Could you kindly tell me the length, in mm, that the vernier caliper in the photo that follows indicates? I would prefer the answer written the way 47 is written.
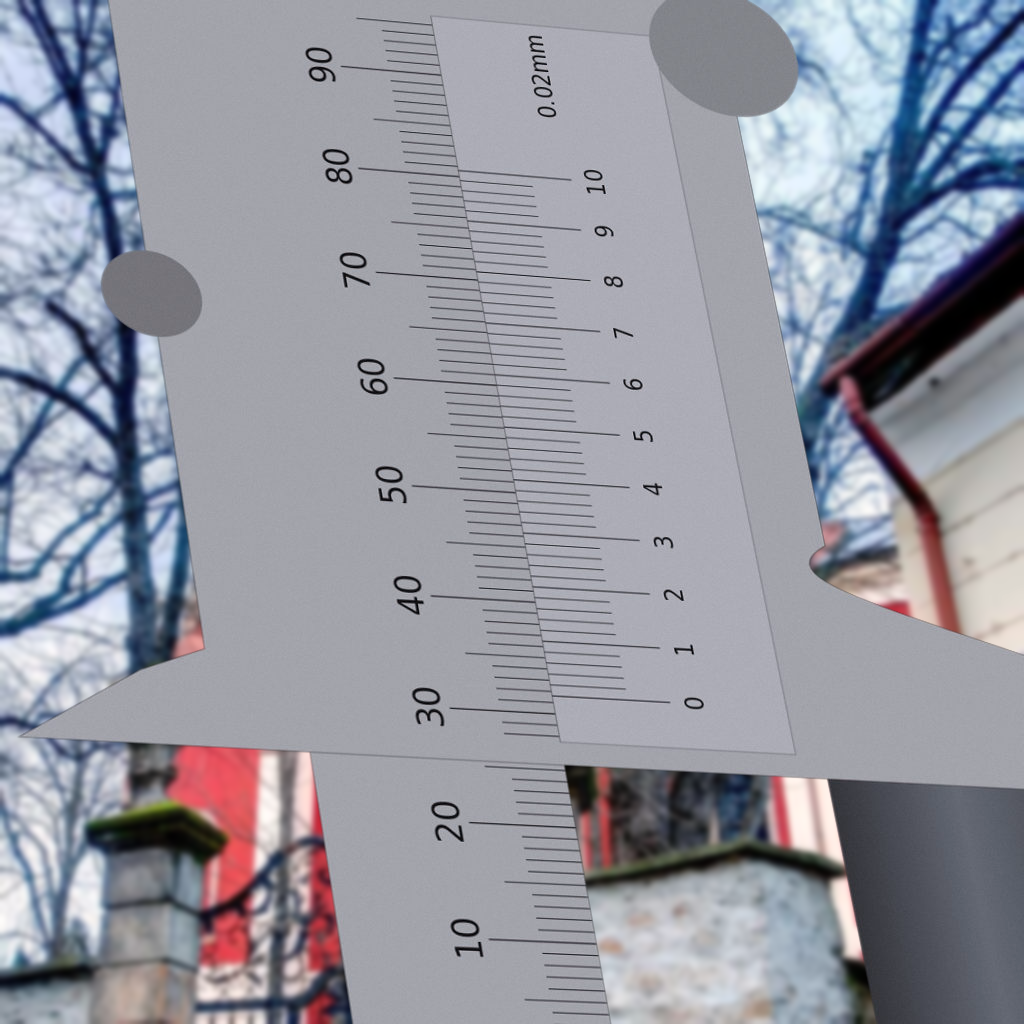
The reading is 31.6
